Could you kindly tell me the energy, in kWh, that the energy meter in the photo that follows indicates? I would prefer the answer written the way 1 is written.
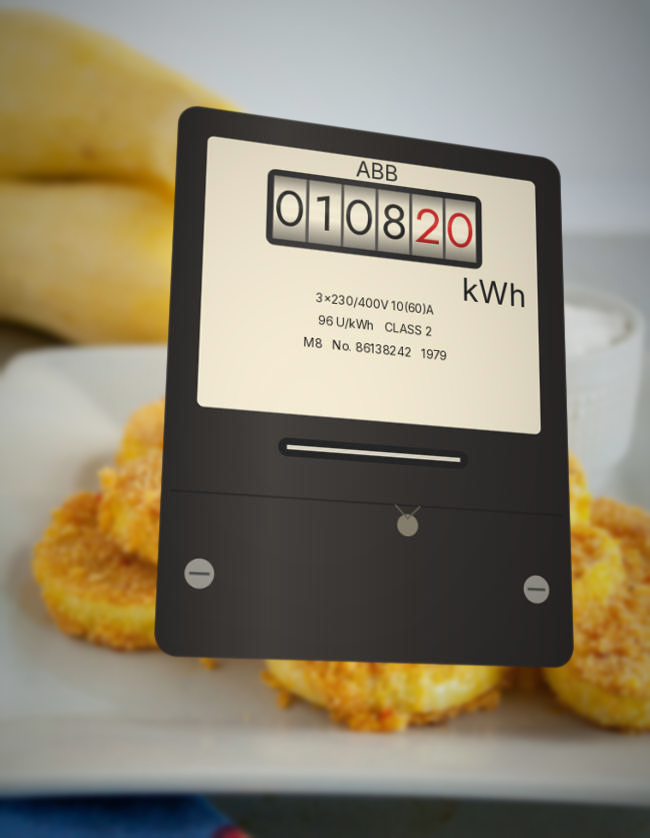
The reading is 108.20
